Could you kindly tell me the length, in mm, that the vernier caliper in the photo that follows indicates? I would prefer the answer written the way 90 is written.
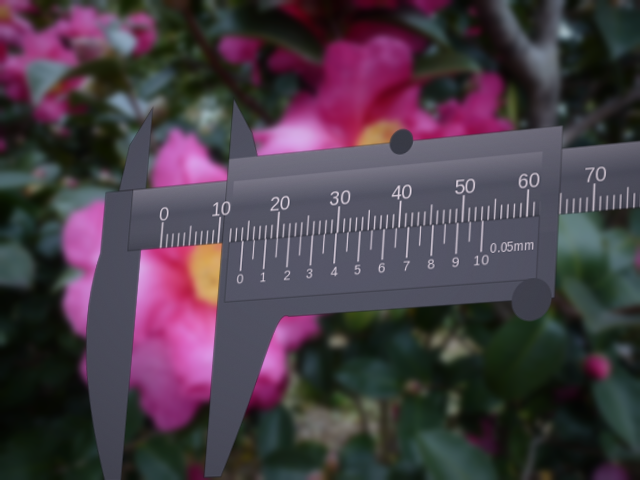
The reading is 14.2
